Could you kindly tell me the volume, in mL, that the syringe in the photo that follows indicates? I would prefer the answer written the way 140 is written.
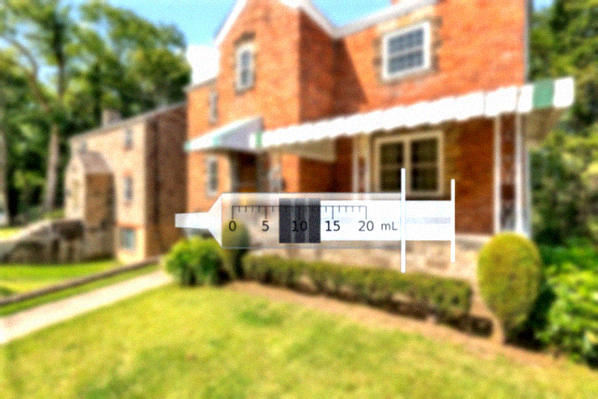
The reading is 7
